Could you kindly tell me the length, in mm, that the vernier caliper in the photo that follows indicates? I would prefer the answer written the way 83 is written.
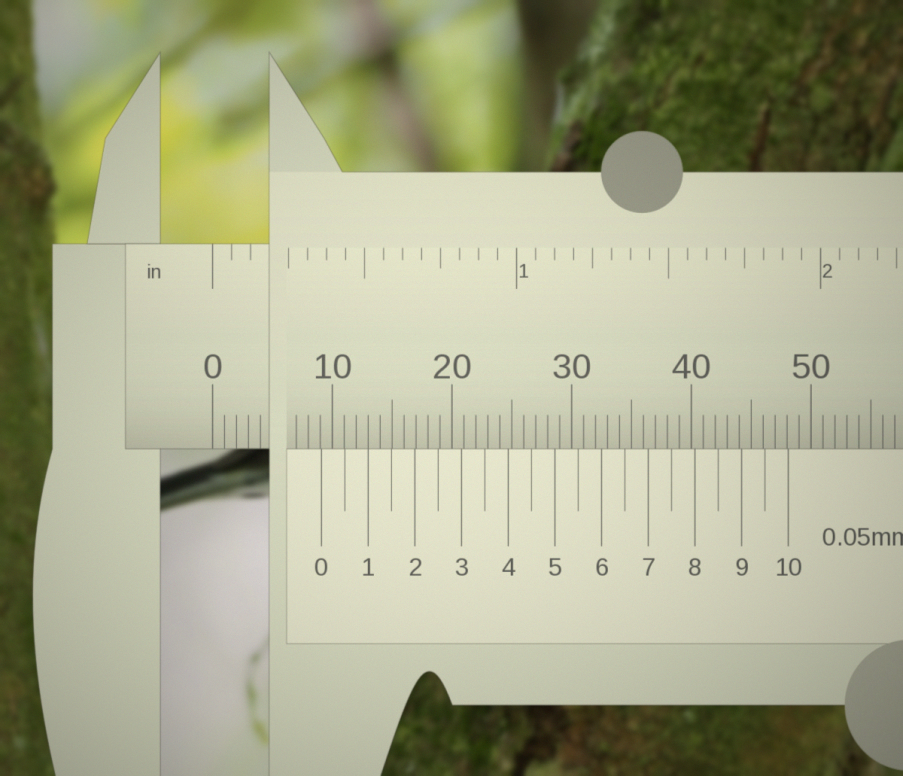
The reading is 9.1
